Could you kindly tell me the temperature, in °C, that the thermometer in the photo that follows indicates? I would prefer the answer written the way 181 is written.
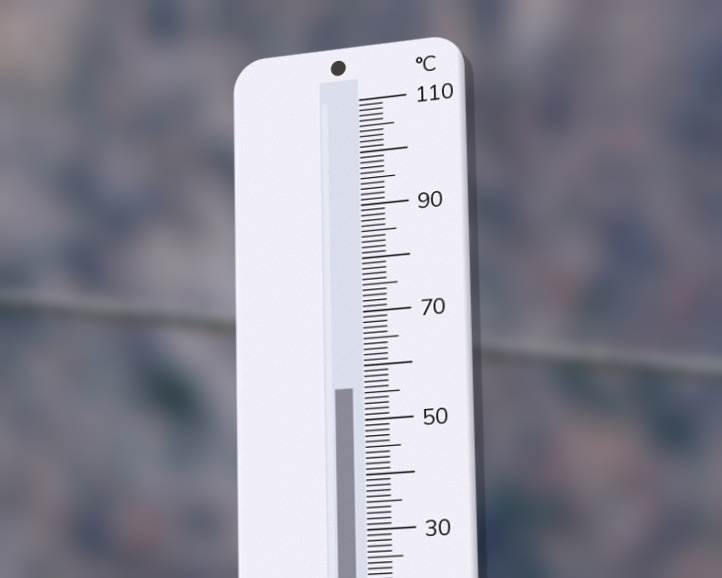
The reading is 56
